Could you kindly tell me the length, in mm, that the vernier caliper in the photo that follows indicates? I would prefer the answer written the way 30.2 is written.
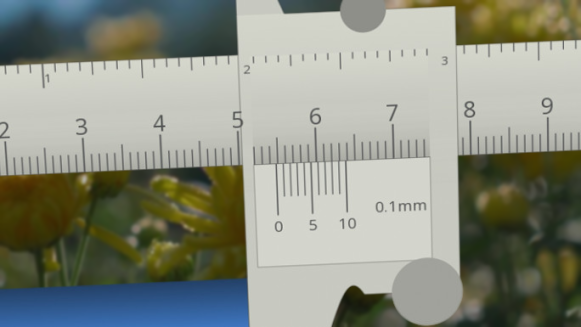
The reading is 54.8
